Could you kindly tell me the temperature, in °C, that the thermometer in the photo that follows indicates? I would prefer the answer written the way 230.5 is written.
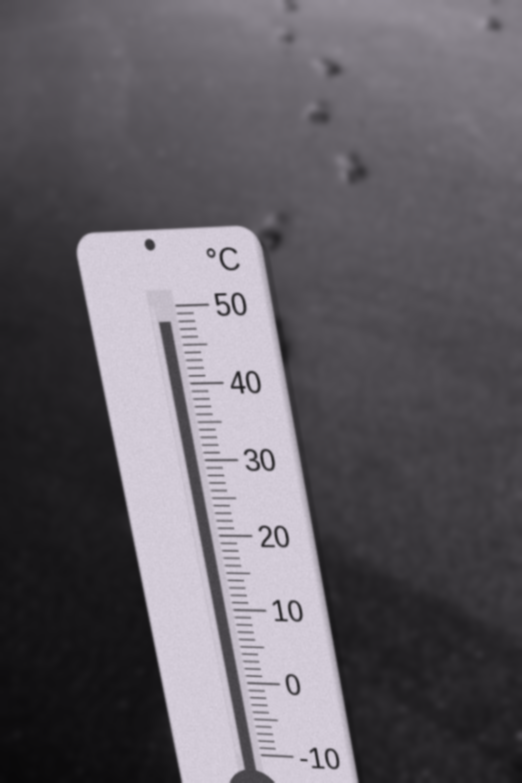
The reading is 48
